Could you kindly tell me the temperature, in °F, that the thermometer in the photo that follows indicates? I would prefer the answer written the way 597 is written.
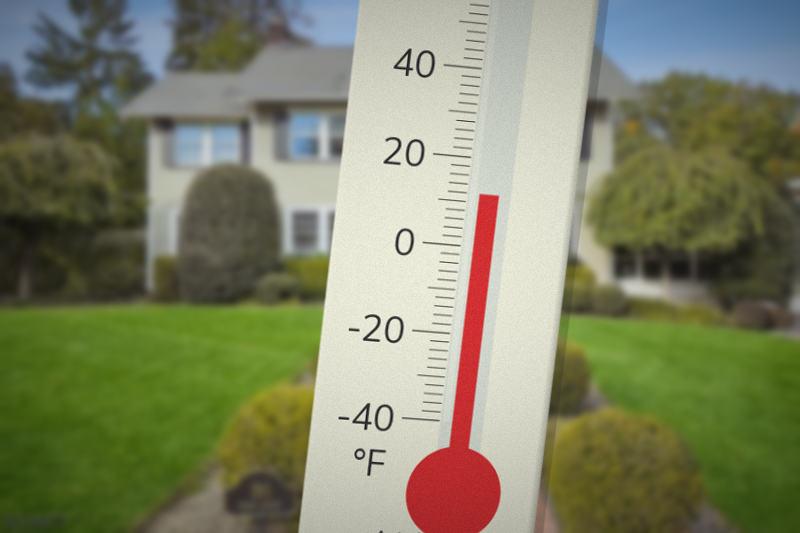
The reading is 12
